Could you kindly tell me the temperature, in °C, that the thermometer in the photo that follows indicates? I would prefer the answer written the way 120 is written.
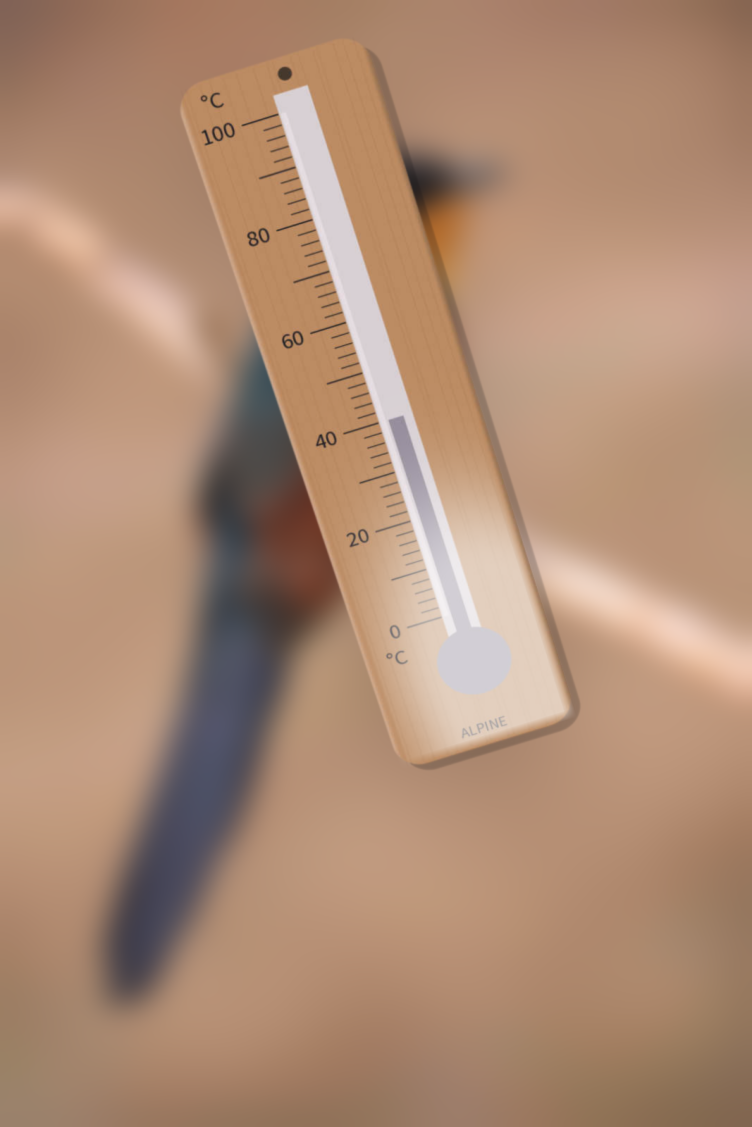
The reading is 40
